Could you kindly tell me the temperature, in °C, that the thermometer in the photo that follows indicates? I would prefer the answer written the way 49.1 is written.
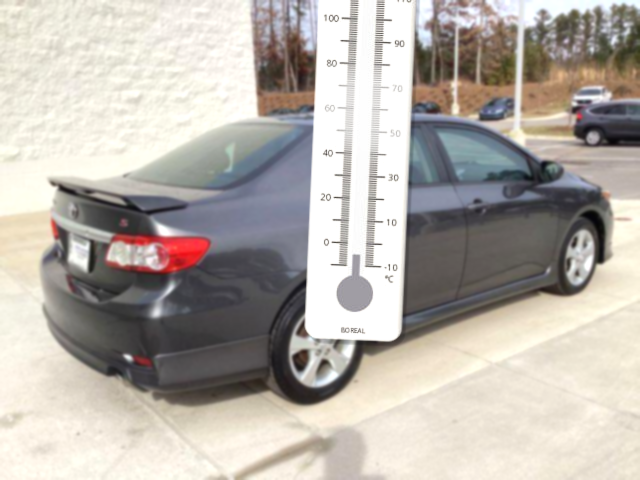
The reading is -5
